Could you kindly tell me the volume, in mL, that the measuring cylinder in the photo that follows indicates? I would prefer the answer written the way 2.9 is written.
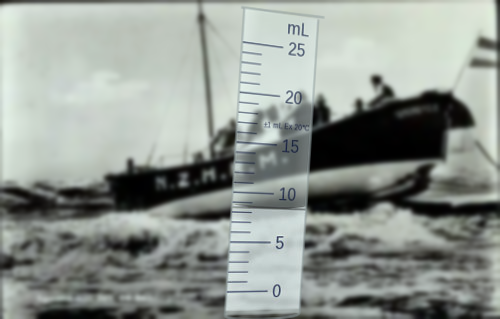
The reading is 8.5
